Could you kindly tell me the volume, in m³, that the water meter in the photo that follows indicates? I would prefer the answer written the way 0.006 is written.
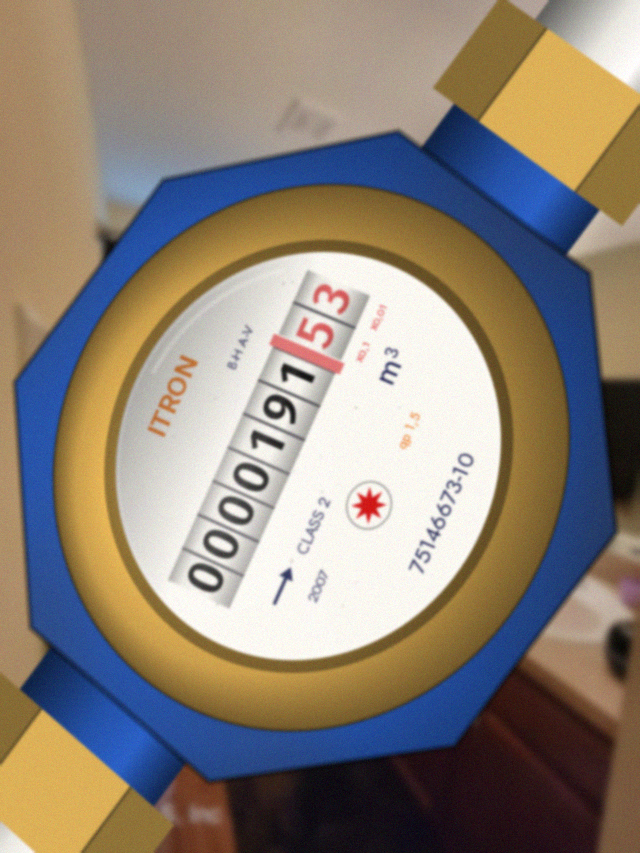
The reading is 191.53
